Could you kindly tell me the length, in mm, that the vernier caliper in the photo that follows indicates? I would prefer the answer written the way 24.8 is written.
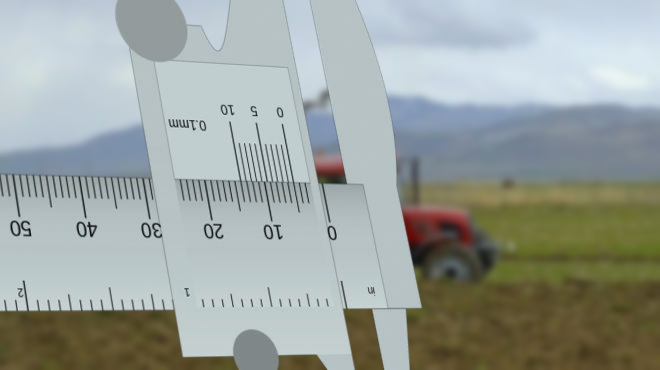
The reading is 5.0
